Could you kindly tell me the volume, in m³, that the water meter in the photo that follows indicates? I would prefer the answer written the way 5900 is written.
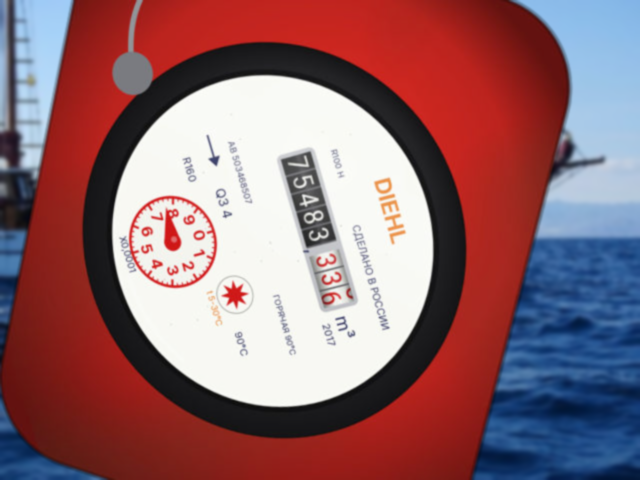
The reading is 75483.3357
